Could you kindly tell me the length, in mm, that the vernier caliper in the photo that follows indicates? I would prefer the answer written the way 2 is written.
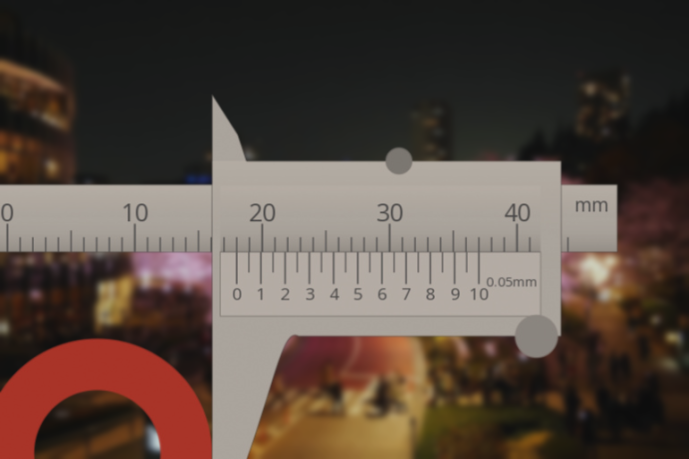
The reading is 18.0
